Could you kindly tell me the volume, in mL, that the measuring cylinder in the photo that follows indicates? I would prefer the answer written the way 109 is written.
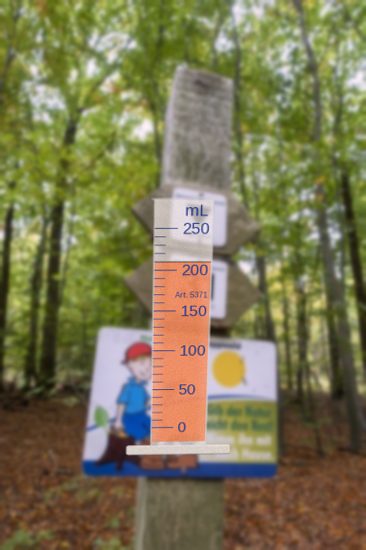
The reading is 210
